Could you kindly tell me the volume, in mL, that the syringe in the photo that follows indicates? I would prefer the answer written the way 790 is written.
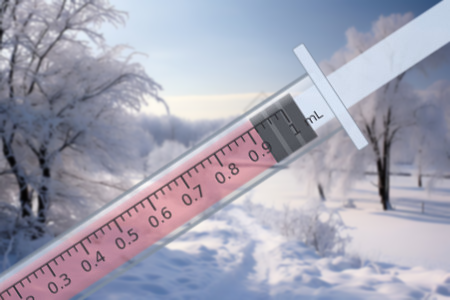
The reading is 0.92
